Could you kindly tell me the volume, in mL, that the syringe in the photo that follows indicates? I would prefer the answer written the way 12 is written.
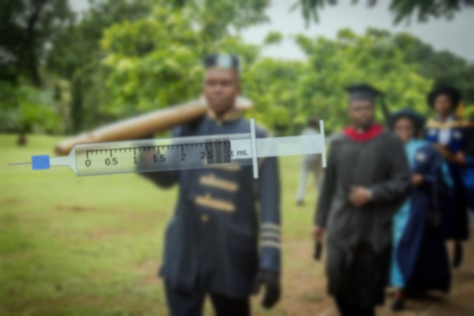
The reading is 2.5
